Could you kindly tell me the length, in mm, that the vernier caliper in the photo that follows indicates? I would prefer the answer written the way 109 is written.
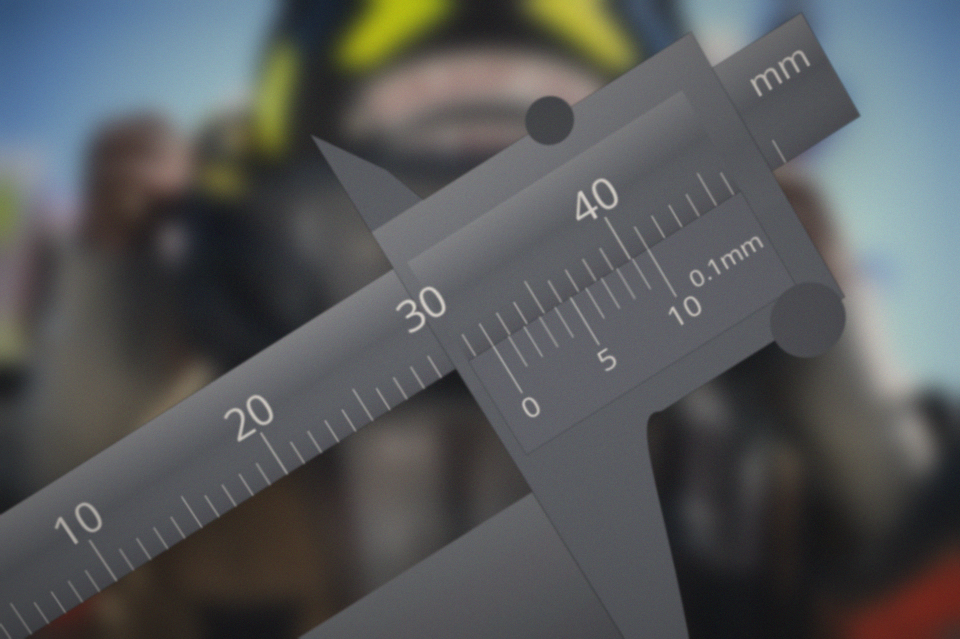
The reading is 32.0
